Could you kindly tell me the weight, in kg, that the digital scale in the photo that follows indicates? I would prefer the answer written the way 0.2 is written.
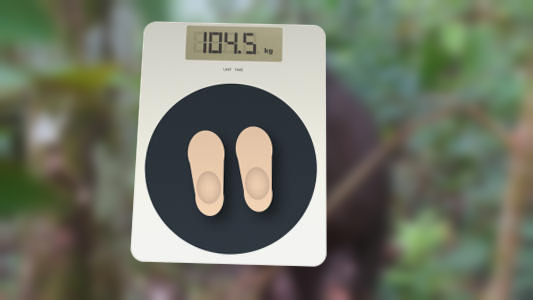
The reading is 104.5
